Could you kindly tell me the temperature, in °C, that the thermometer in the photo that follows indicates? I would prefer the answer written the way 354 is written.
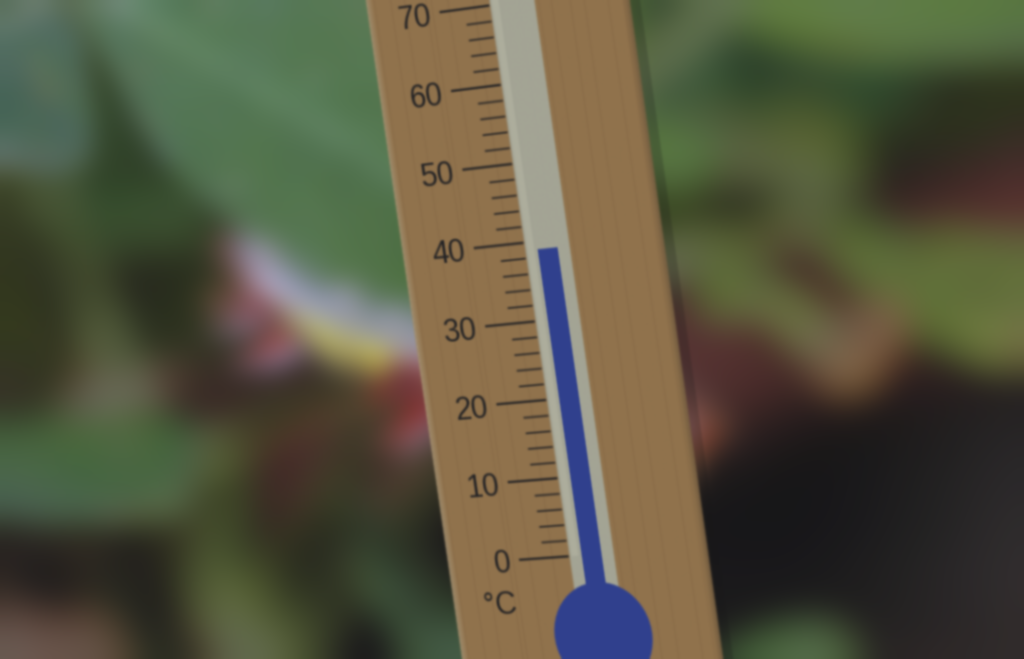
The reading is 39
